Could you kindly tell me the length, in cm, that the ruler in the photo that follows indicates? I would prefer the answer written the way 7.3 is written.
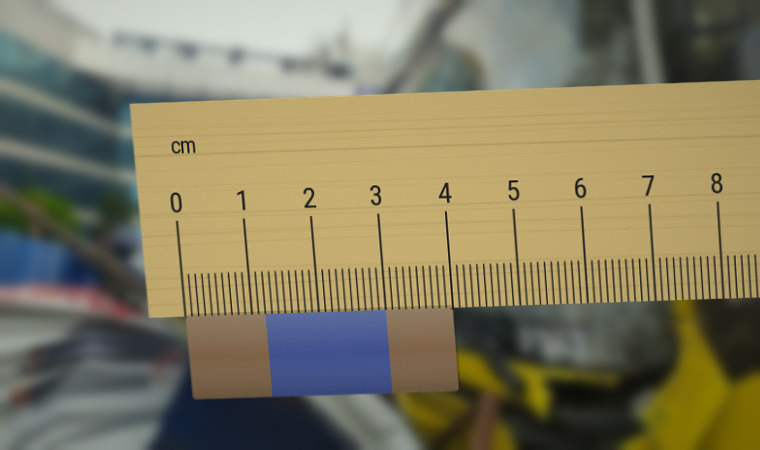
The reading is 4
